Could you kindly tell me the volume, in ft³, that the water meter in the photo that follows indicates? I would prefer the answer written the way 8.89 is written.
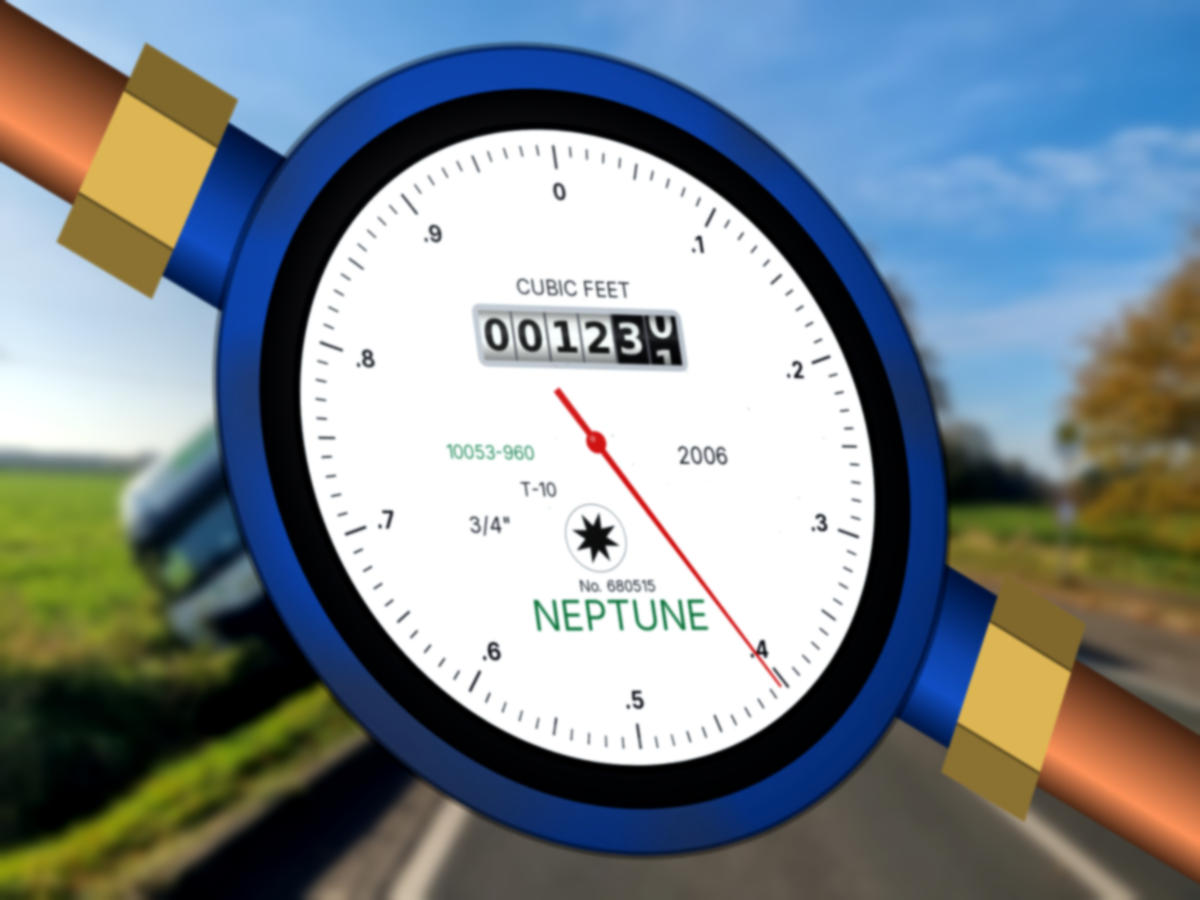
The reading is 1230.40
